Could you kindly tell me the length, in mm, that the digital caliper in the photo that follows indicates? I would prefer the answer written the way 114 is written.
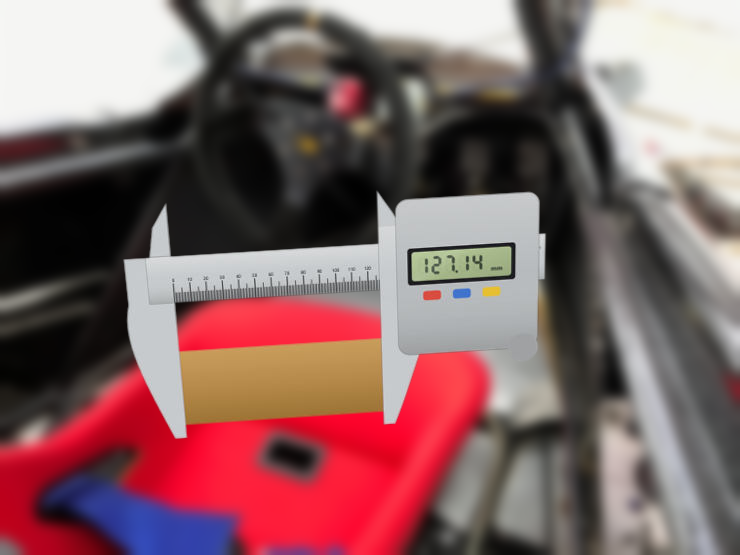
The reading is 127.14
